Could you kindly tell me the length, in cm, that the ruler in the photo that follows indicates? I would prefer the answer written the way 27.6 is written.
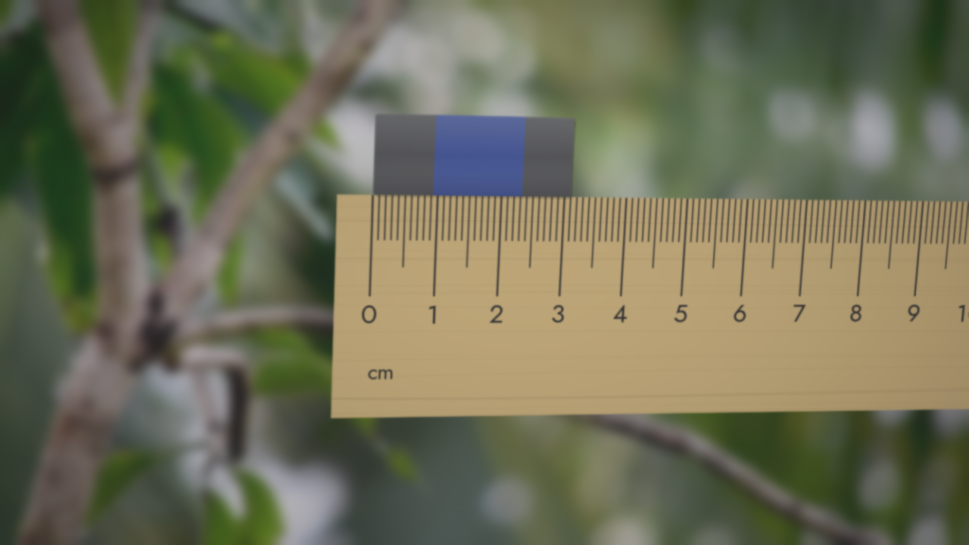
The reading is 3.1
